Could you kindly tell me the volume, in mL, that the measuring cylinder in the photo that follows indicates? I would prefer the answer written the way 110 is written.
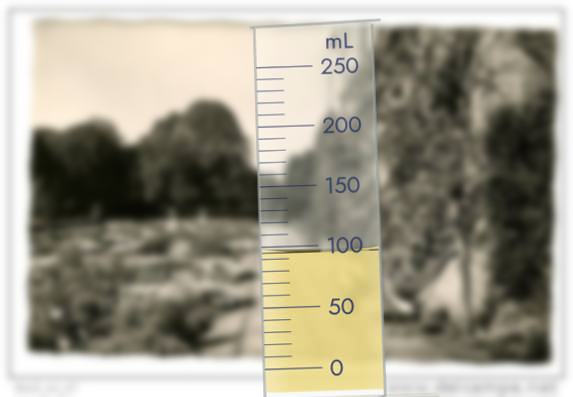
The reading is 95
